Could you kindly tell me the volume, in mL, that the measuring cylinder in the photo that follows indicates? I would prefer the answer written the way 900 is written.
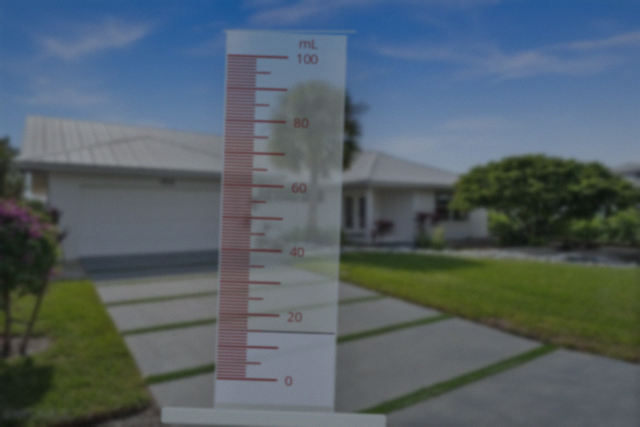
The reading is 15
